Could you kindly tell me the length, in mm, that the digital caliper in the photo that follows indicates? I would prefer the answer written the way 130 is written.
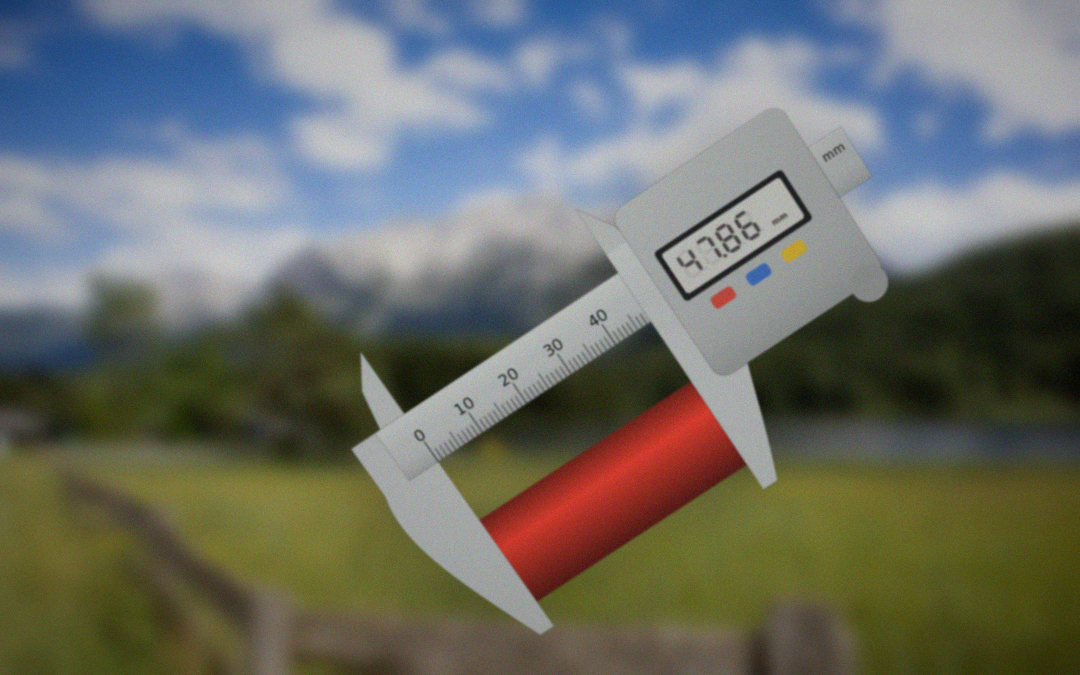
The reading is 47.86
